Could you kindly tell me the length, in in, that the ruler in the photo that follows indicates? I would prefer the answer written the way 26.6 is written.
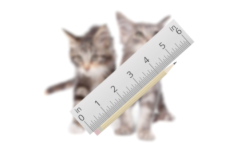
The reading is 5
